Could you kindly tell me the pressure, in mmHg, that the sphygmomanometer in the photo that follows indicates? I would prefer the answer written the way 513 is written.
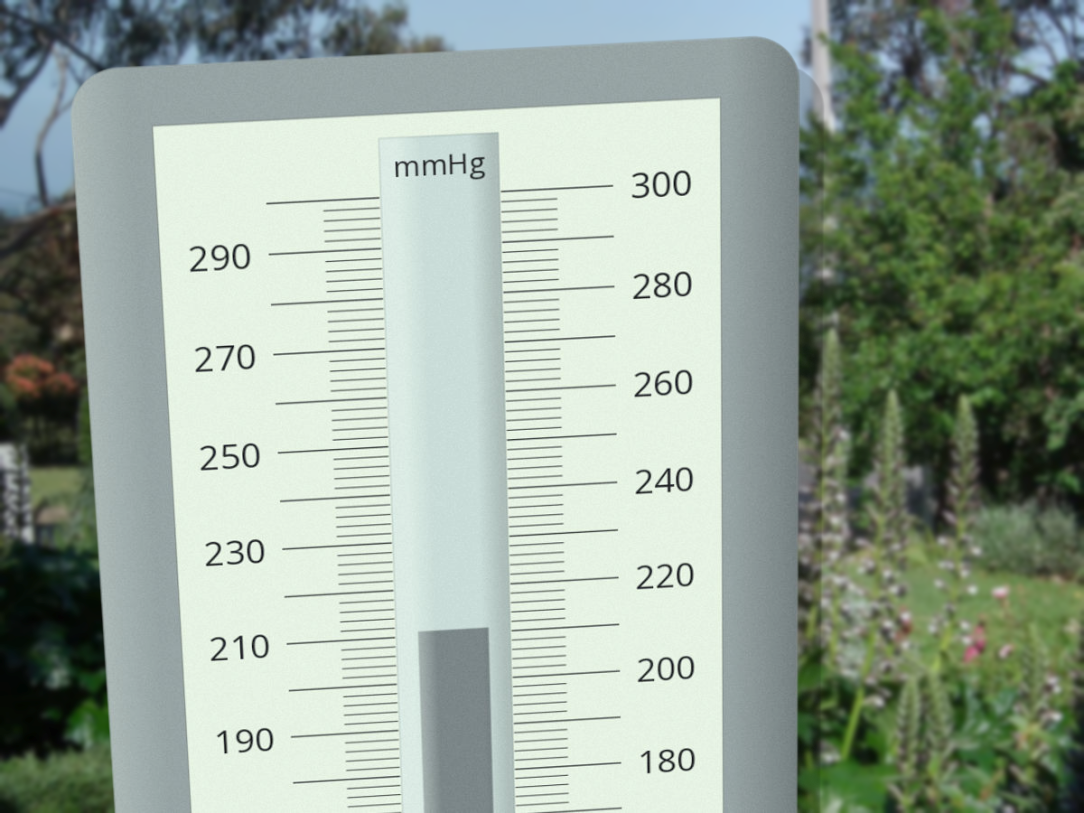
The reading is 211
